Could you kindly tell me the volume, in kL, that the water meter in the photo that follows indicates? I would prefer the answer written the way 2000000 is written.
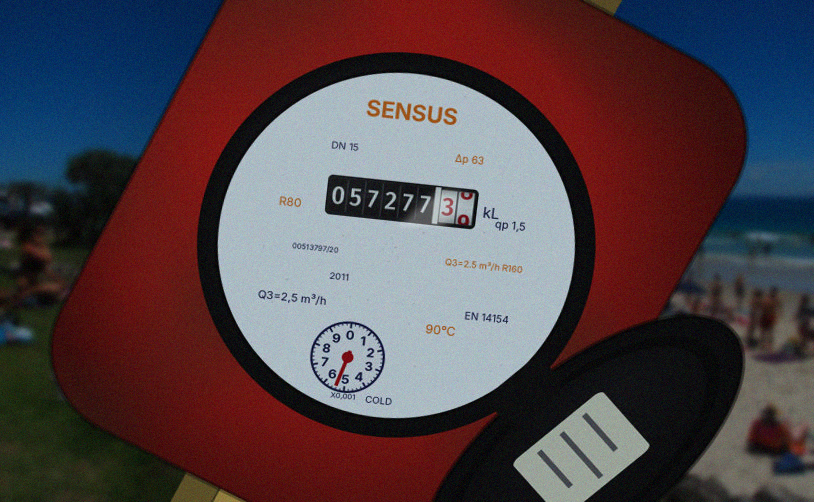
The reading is 57277.385
